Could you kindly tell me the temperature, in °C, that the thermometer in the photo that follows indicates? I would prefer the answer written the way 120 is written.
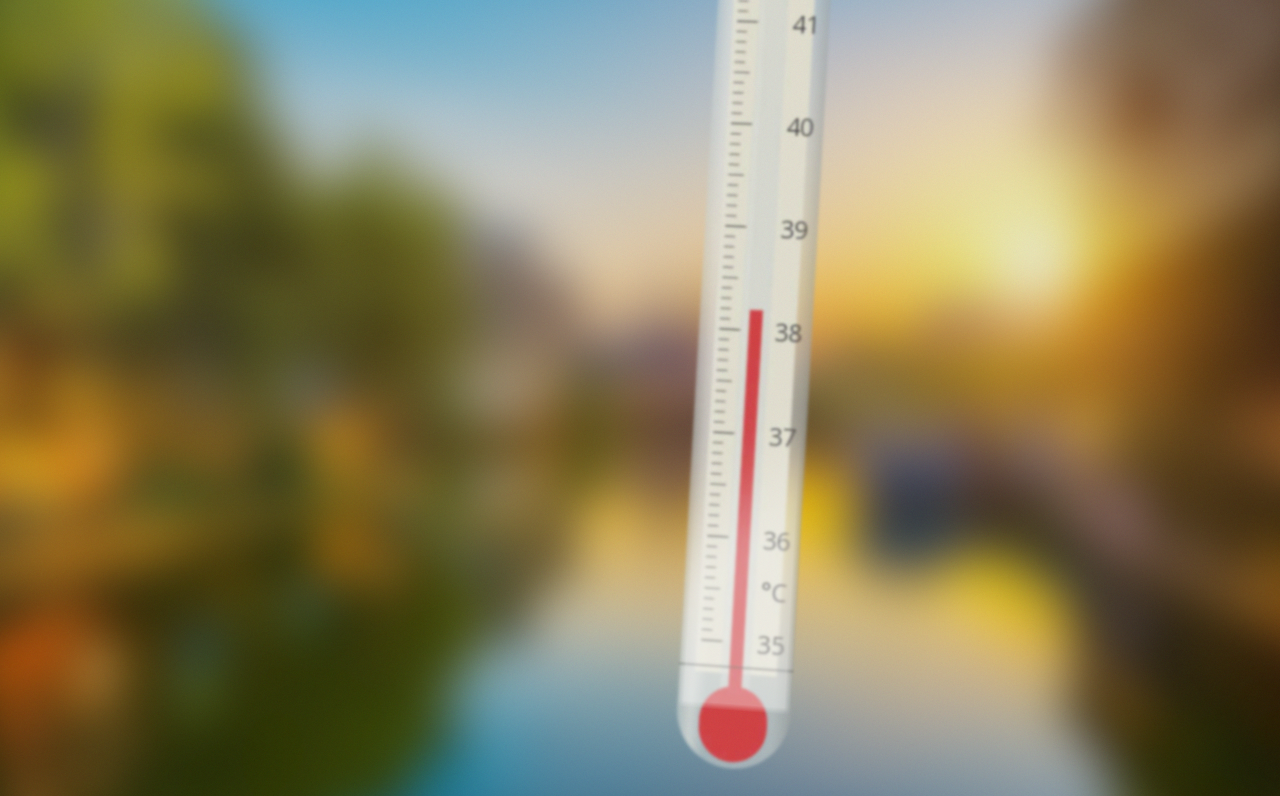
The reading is 38.2
